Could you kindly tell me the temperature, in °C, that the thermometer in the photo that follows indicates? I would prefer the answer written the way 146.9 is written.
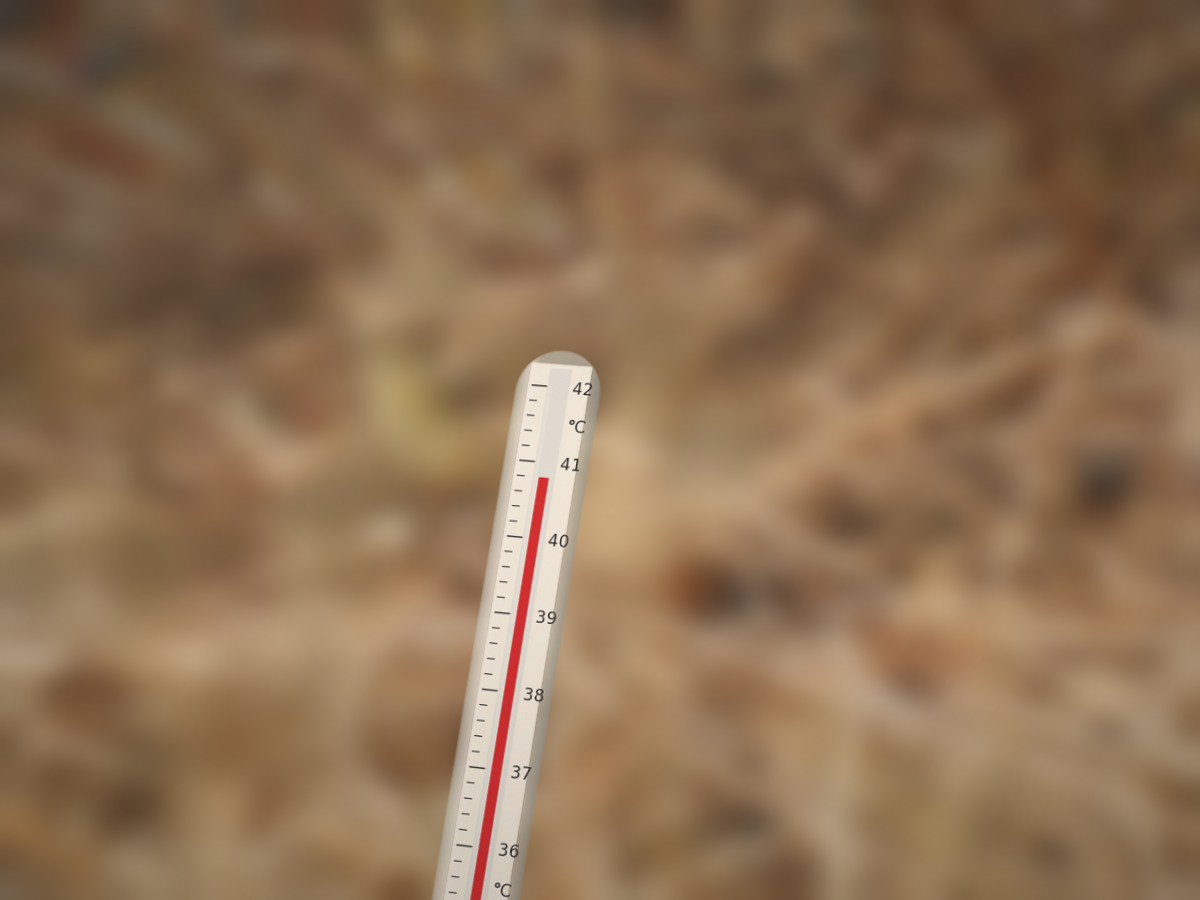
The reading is 40.8
